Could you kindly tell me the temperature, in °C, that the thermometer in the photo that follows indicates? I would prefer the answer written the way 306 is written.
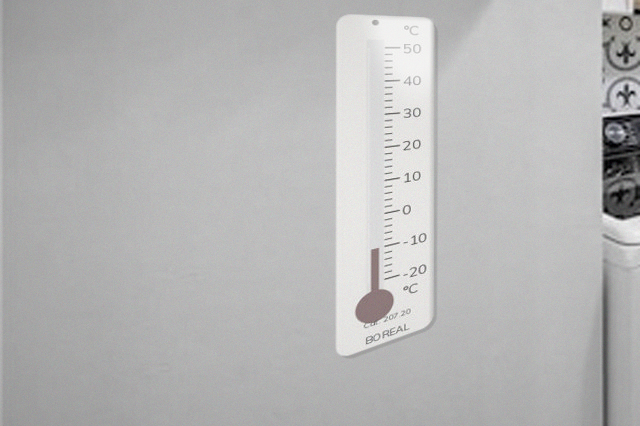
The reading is -10
